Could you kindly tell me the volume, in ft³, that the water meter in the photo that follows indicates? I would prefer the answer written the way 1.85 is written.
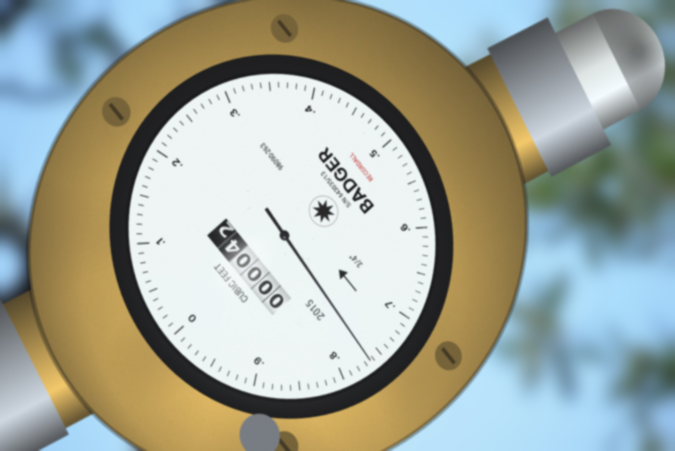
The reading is 41.76
